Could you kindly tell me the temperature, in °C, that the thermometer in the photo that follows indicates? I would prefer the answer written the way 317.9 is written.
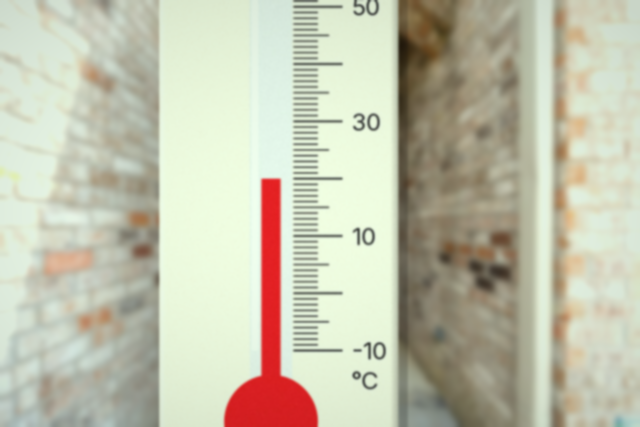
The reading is 20
